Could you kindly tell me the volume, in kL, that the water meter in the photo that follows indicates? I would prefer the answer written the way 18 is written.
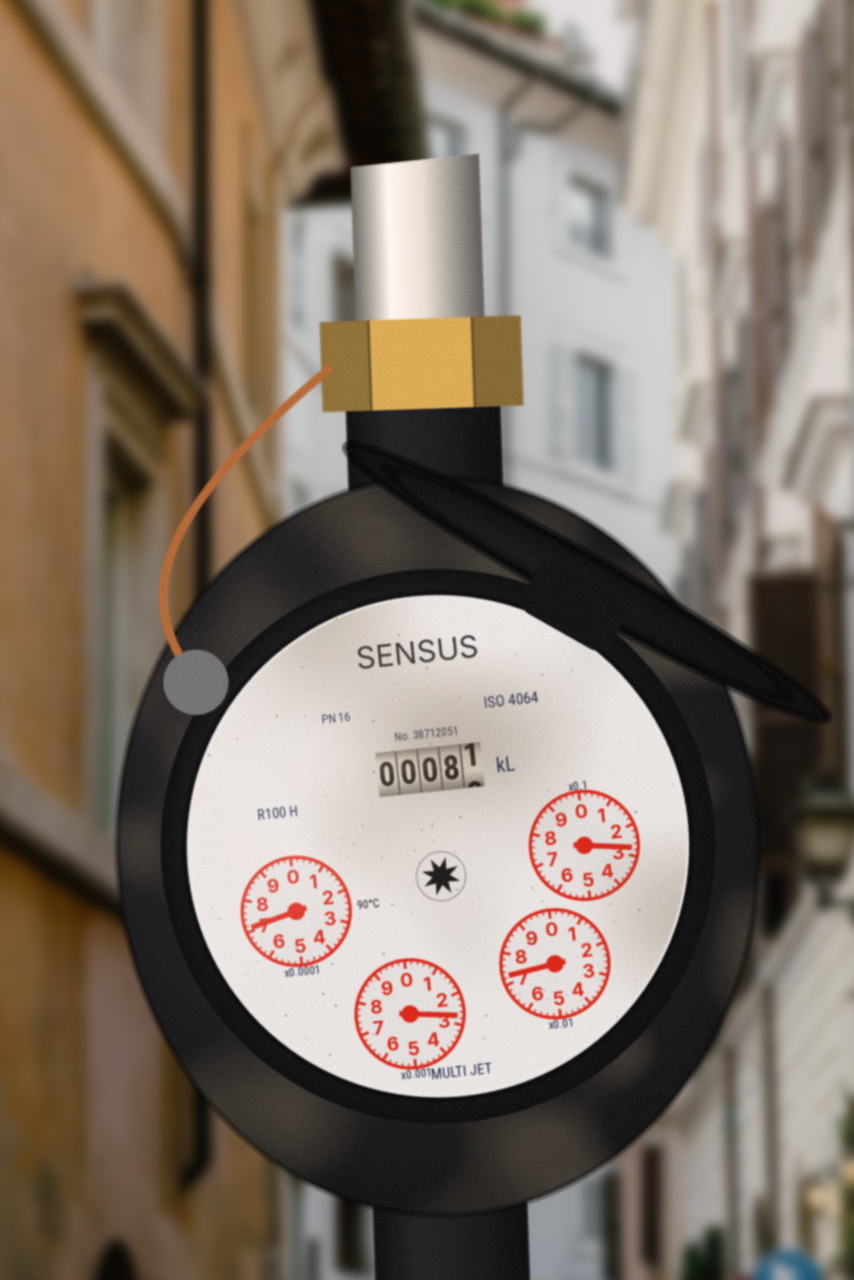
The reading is 81.2727
